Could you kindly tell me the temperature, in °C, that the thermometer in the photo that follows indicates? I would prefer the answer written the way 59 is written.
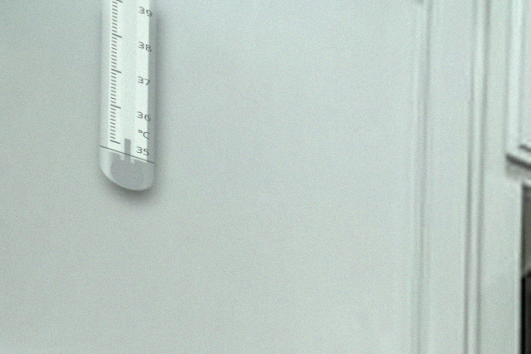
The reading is 35.2
